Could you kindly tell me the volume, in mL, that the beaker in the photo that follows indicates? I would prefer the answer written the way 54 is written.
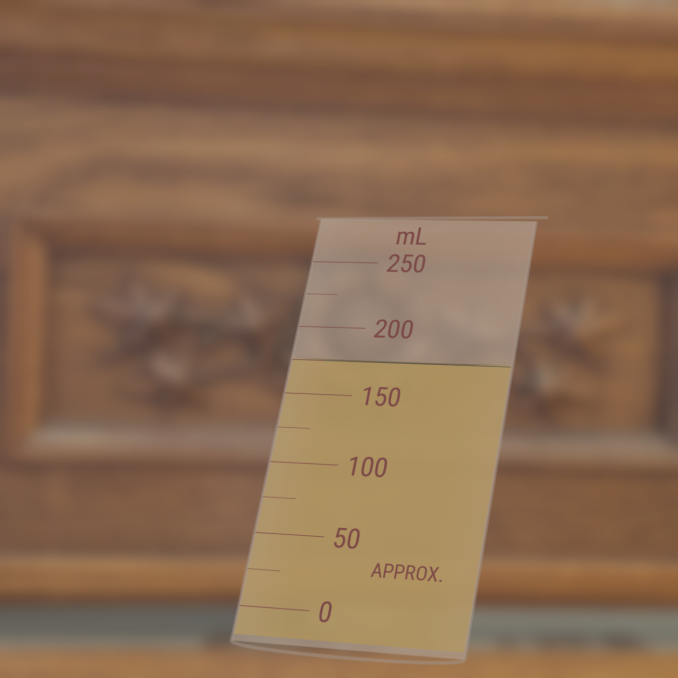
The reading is 175
